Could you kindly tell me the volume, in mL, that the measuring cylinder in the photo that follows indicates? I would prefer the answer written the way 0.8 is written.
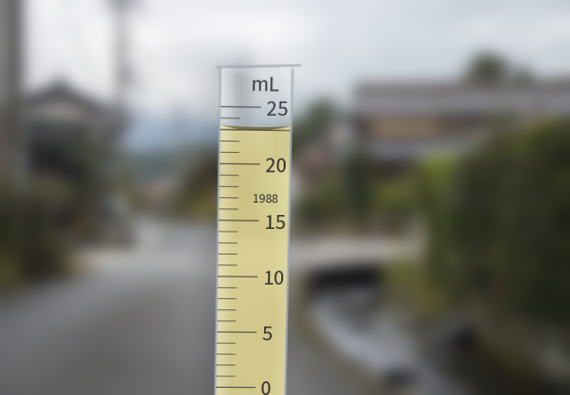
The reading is 23
